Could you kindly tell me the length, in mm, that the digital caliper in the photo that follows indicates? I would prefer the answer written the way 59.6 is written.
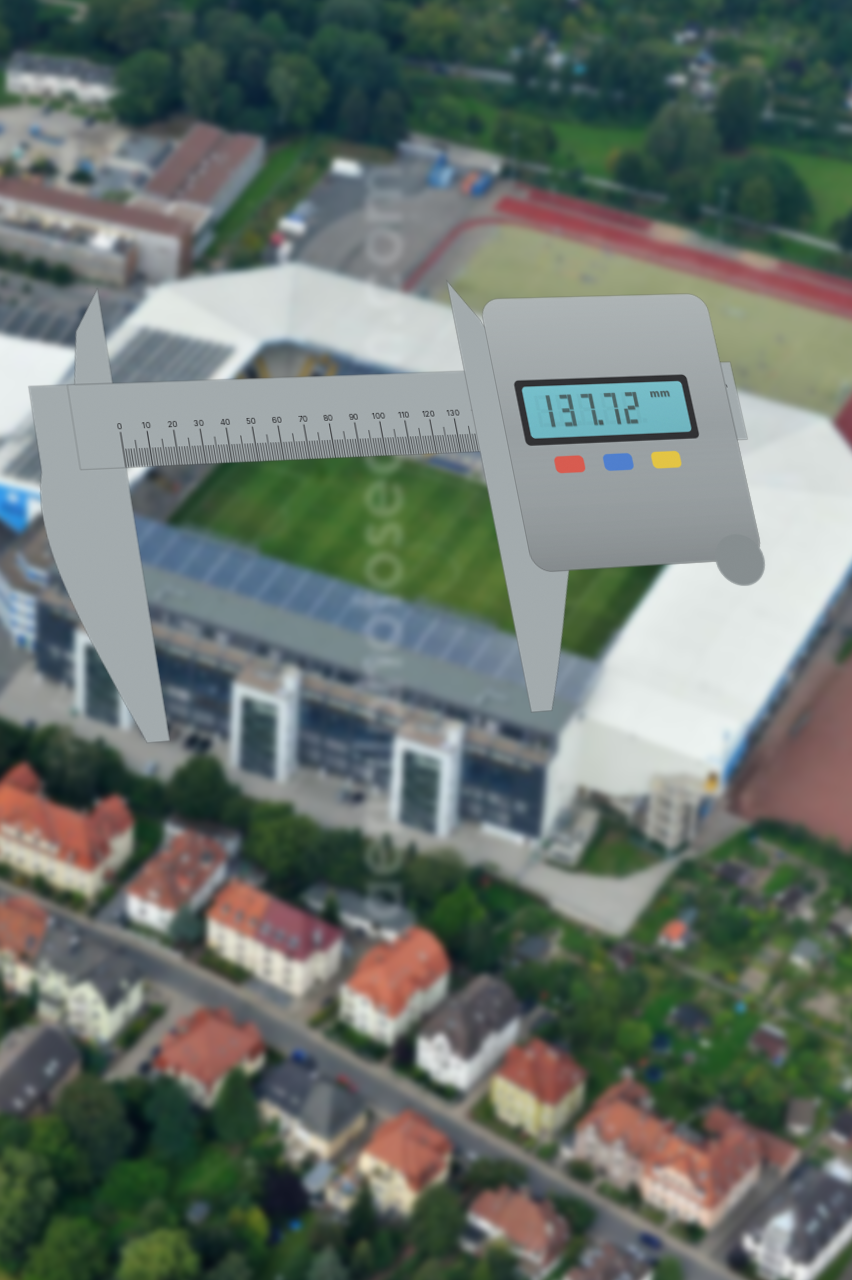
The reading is 137.72
